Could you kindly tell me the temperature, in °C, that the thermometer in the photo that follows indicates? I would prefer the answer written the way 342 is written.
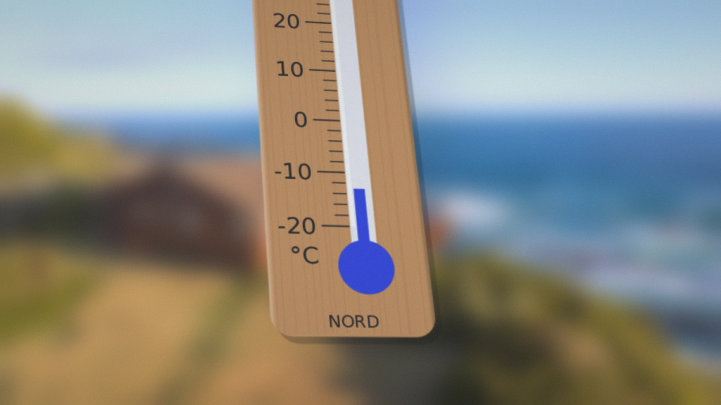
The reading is -13
